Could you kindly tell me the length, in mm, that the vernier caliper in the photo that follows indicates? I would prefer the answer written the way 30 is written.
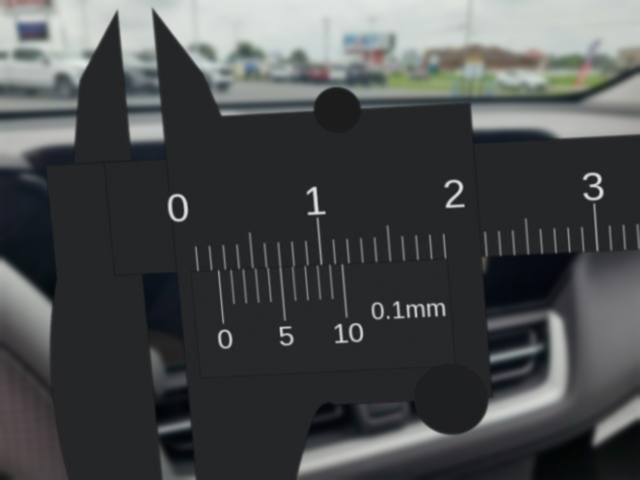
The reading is 2.5
